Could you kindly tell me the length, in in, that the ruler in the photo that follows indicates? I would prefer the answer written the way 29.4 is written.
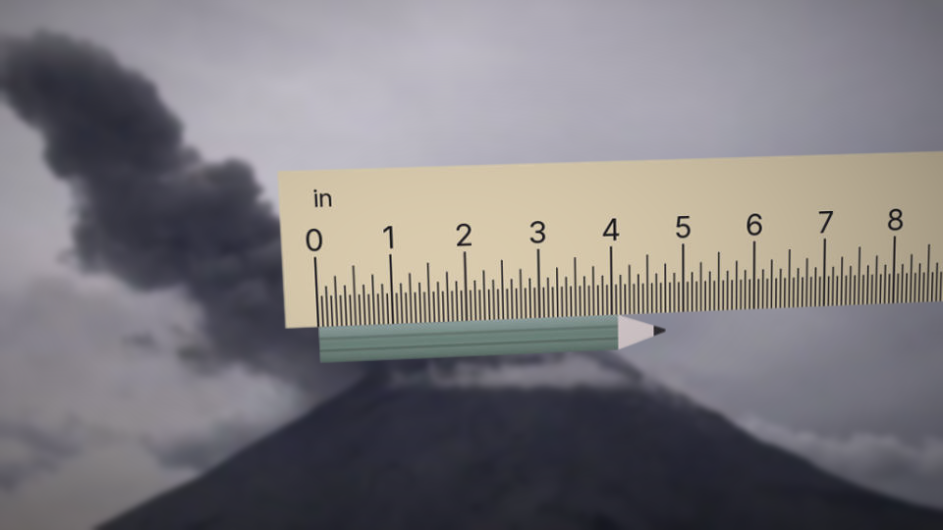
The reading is 4.75
